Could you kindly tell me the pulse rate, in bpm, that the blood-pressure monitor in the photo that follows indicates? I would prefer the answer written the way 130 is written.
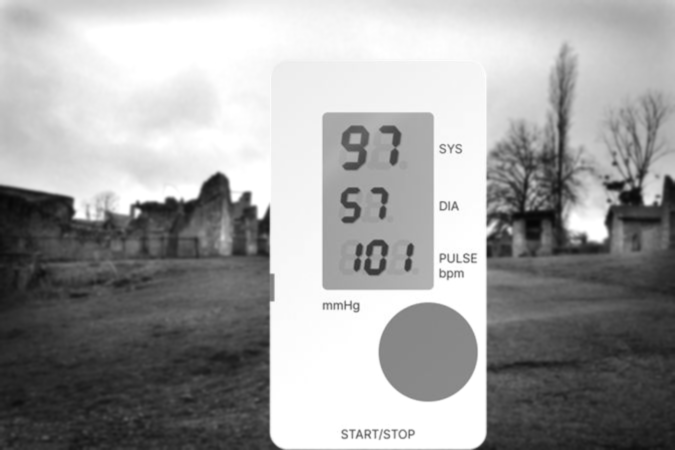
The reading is 101
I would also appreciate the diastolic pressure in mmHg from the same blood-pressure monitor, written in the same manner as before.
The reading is 57
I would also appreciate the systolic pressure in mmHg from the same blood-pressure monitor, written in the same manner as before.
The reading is 97
